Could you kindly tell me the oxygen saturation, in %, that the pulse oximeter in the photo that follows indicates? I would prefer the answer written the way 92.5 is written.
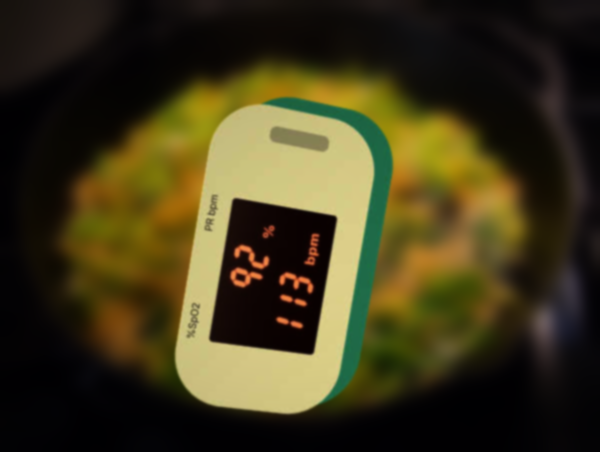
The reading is 92
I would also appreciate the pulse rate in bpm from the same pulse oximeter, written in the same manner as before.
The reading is 113
